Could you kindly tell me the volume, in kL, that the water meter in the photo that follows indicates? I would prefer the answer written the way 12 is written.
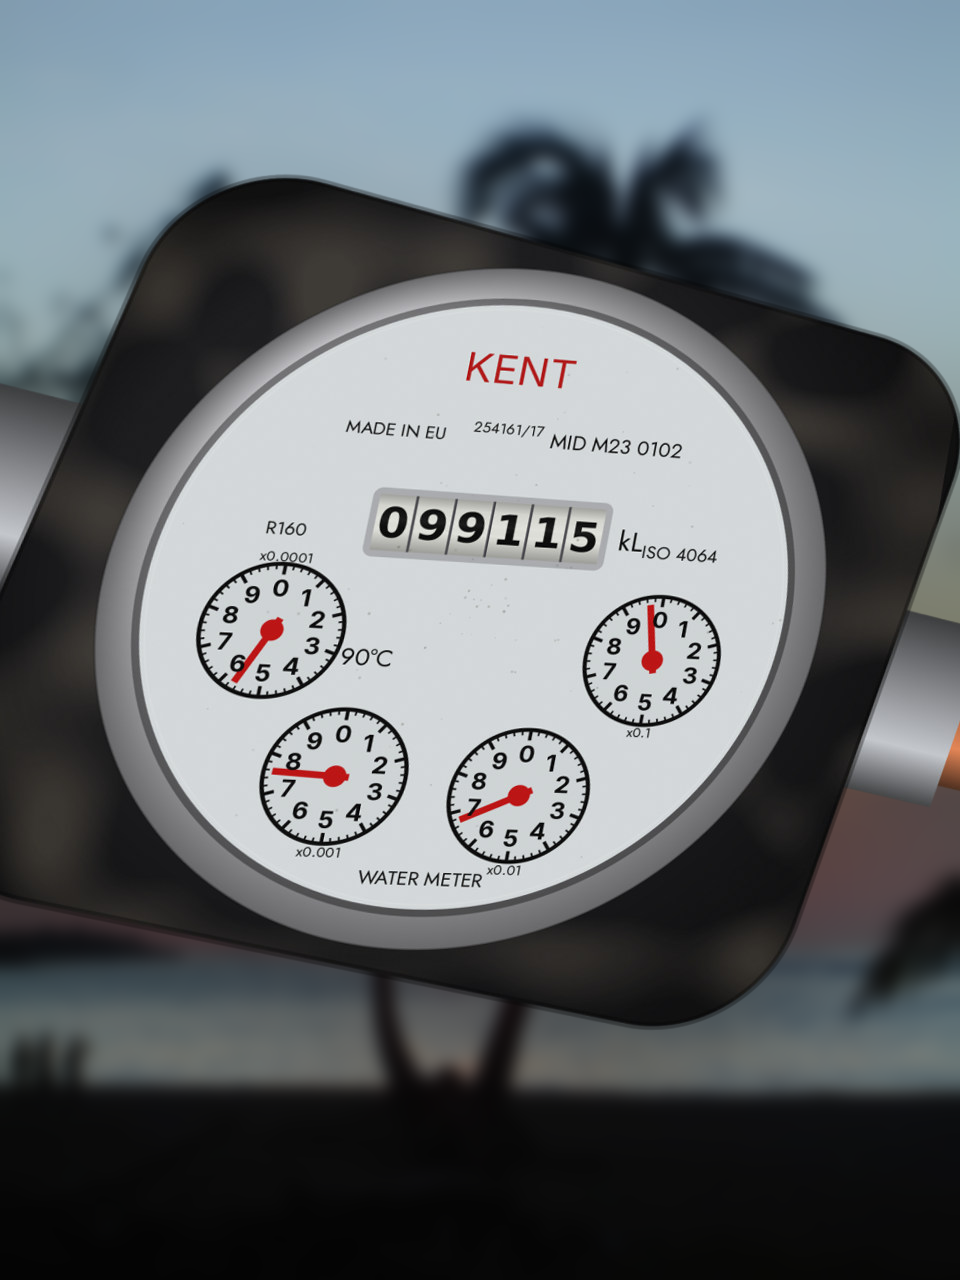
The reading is 99114.9675
